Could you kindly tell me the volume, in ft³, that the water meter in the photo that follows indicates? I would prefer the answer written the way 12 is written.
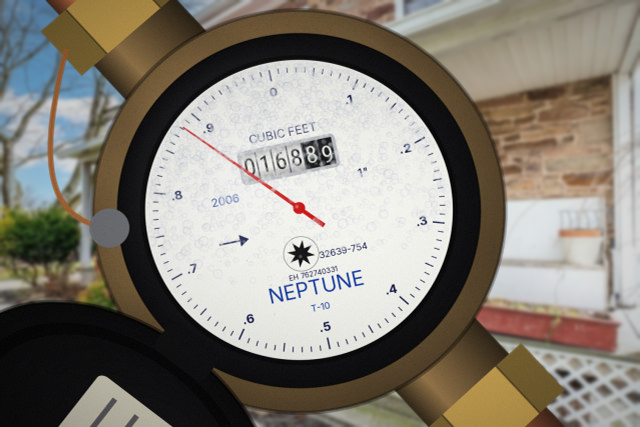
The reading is 16888.88
